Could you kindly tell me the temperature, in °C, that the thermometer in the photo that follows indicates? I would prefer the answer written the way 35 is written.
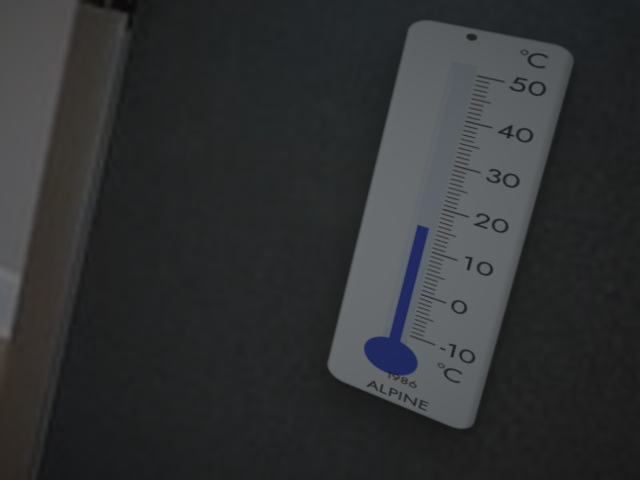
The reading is 15
